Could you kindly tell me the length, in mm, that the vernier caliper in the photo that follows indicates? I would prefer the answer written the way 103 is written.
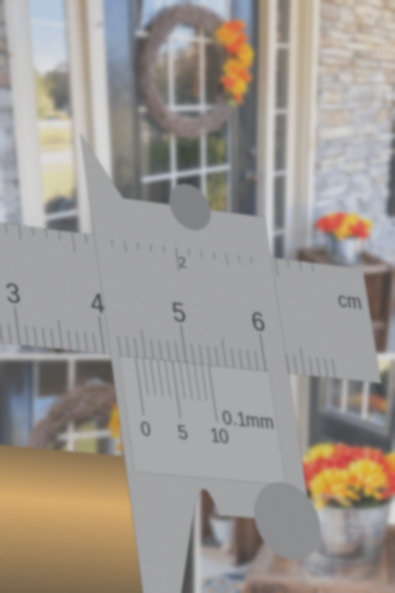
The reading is 43.8
